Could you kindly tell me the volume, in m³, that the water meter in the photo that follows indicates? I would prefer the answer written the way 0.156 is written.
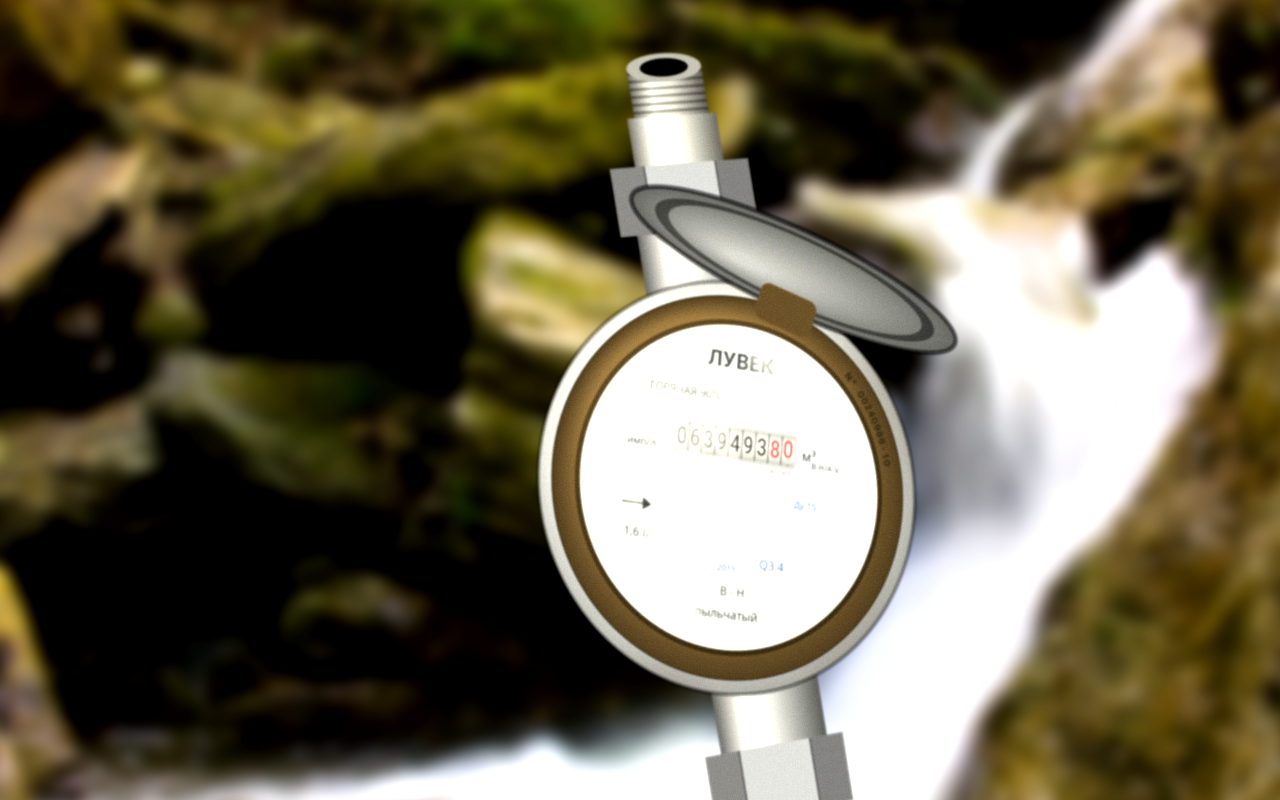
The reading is 639493.80
